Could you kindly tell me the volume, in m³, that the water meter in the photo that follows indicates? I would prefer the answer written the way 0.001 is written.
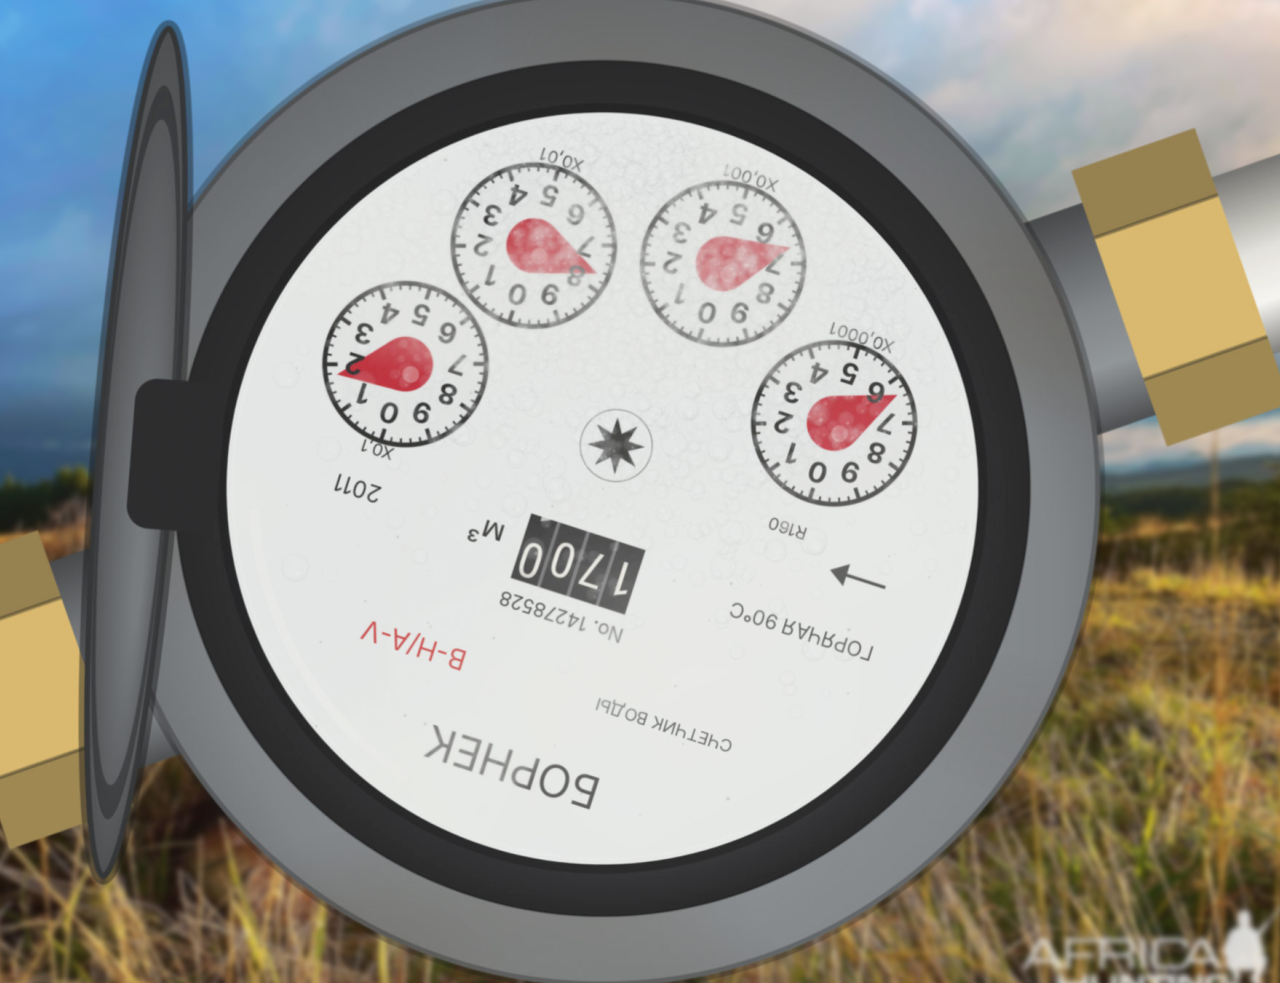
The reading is 1700.1766
